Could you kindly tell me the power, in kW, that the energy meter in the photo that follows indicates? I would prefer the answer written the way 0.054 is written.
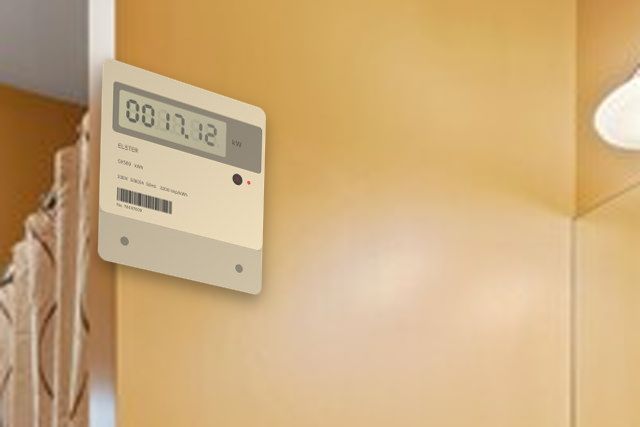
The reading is 17.12
